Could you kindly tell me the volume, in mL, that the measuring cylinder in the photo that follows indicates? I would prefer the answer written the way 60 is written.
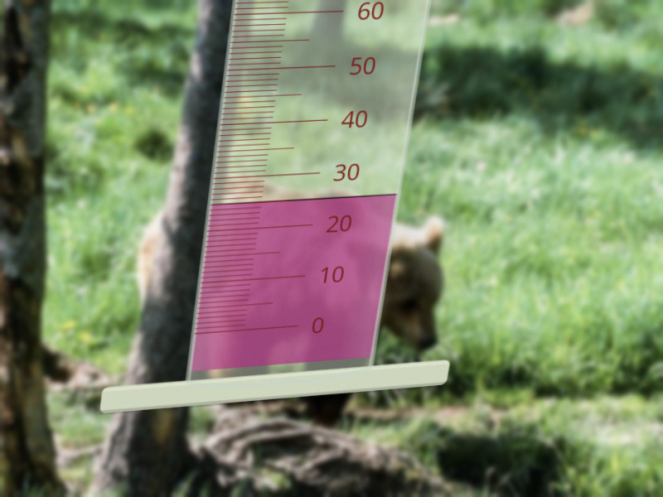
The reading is 25
